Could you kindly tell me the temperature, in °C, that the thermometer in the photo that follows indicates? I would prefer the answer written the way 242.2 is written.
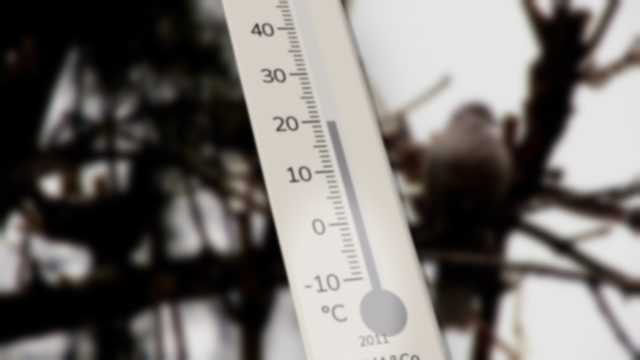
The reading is 20
